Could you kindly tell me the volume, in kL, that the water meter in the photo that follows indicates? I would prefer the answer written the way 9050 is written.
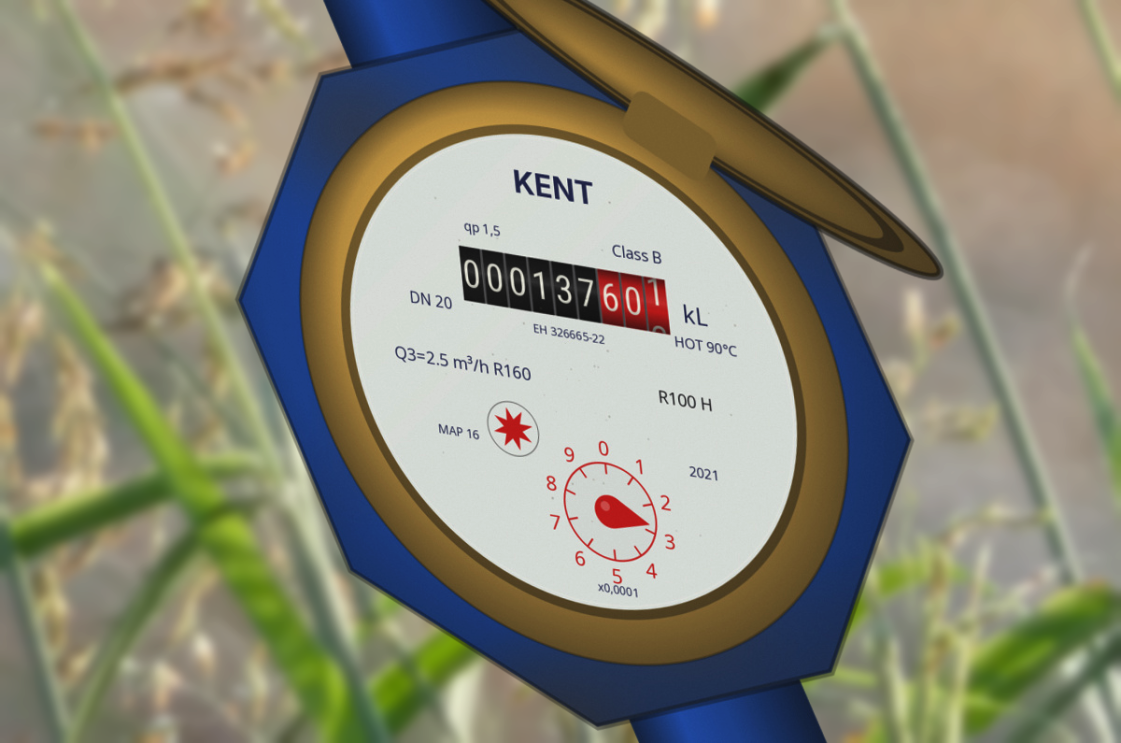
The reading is 137.6012
